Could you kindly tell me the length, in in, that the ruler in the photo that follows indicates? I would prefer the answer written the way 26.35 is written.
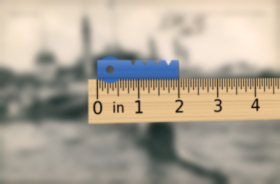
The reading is 2
